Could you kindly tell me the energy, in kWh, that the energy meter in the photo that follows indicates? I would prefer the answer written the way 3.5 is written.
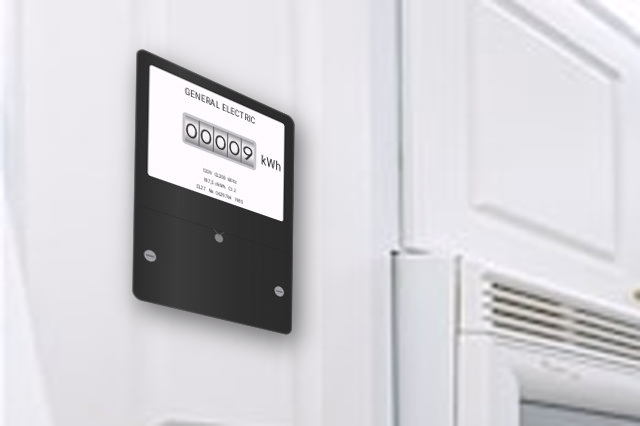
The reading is 9
